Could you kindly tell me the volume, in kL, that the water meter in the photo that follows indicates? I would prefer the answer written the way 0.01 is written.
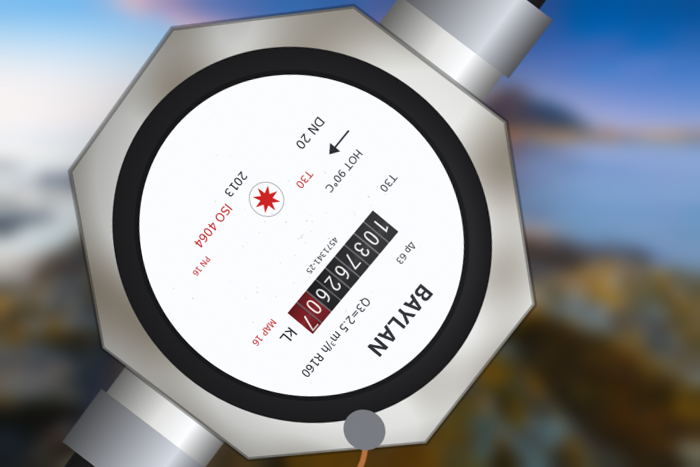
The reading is 1037626.07
